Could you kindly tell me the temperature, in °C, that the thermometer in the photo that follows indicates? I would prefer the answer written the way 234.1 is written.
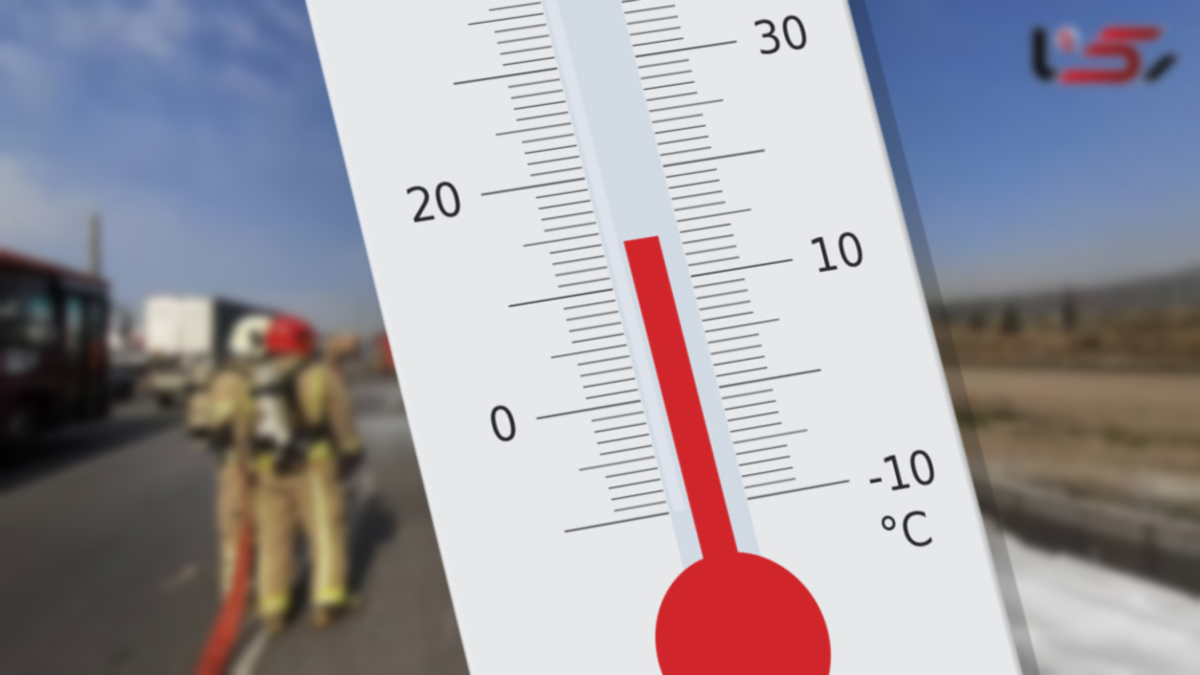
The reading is 14
